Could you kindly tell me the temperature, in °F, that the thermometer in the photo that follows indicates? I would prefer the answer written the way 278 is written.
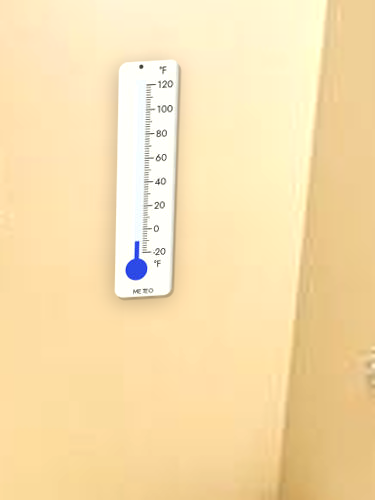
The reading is -10
